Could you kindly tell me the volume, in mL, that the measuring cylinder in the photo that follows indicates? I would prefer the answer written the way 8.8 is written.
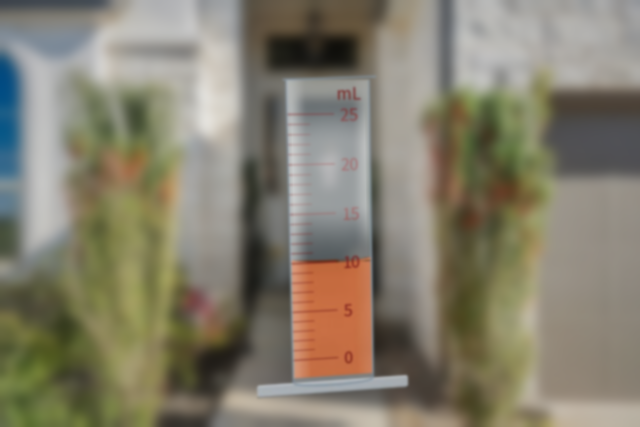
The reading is 10
